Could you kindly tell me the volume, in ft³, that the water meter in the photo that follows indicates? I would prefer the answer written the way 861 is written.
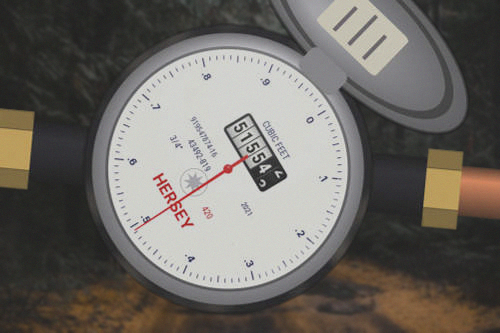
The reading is 515542.49
